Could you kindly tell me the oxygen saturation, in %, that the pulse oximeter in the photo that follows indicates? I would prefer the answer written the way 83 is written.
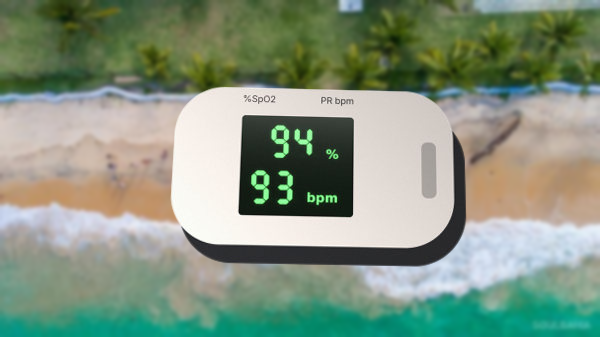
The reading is 94
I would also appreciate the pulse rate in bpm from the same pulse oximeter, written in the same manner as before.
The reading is 93
